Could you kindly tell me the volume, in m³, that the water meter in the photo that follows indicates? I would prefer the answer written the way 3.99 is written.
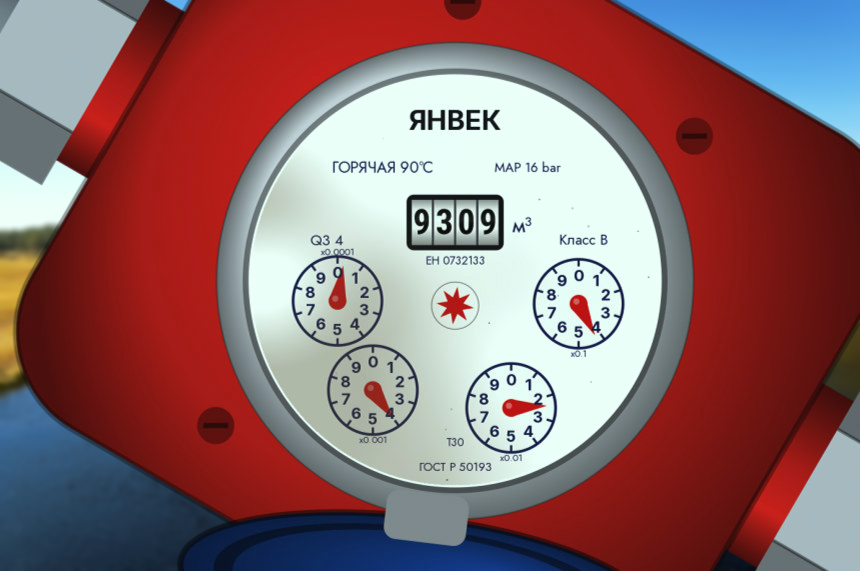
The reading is 9309.4240
